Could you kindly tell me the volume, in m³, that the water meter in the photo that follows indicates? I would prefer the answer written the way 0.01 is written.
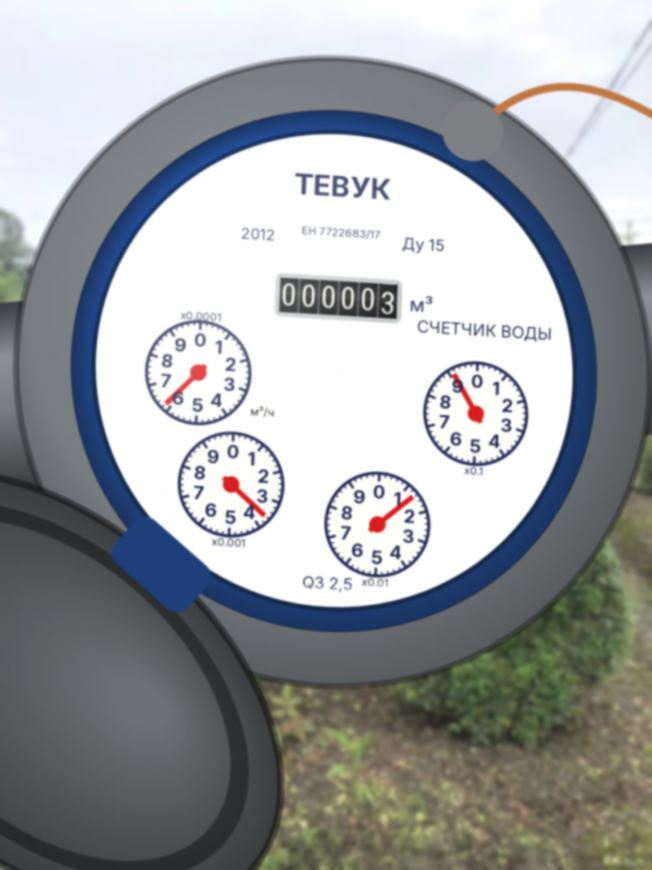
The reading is 2.9136
